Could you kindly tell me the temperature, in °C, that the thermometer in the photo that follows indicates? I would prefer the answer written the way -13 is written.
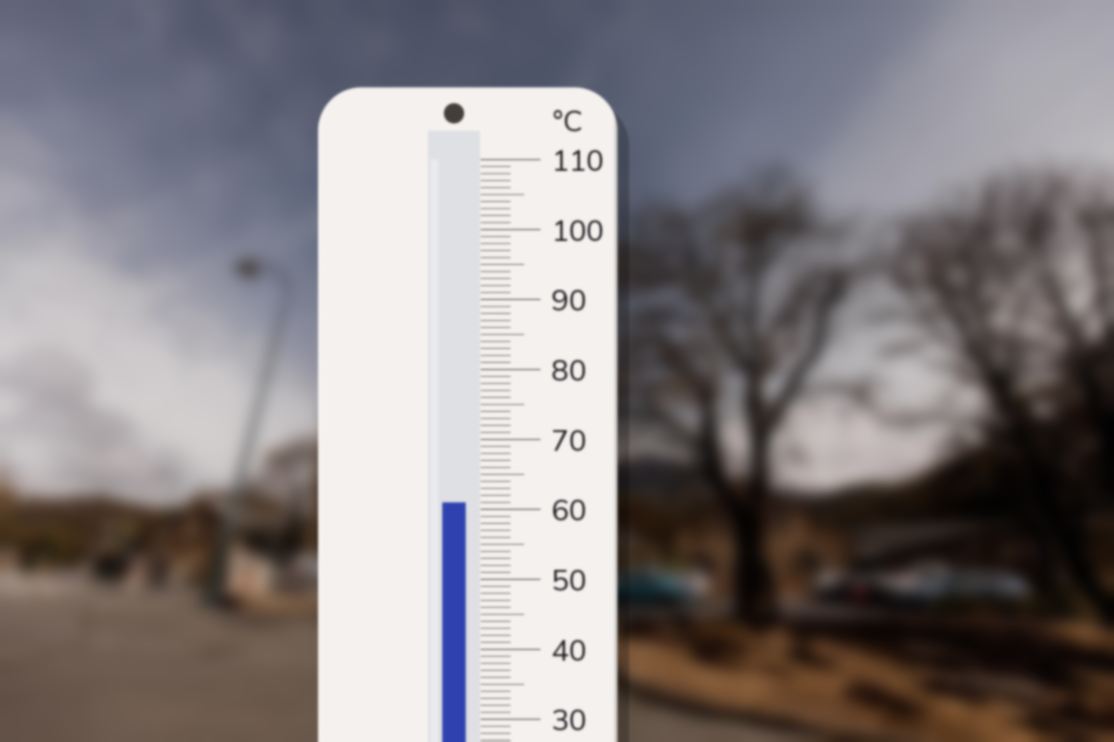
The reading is 61
